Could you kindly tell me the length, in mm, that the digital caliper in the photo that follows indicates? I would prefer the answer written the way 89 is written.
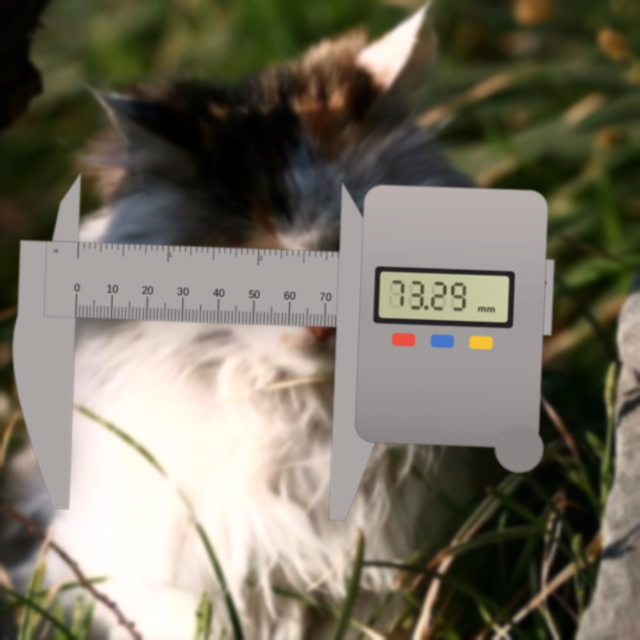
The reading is 73.29
